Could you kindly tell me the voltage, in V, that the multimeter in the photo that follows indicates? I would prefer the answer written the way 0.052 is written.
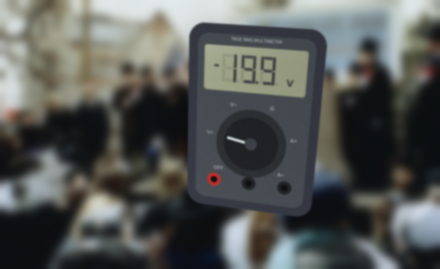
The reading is -19.9
